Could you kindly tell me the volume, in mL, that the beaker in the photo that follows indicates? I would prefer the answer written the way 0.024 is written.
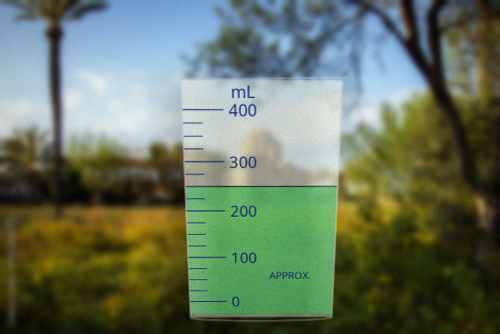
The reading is 250
